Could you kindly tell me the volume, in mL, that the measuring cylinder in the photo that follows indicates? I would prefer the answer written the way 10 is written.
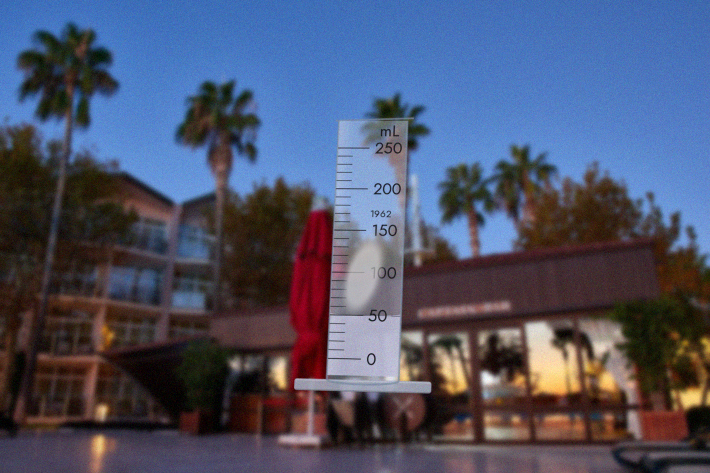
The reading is 50
